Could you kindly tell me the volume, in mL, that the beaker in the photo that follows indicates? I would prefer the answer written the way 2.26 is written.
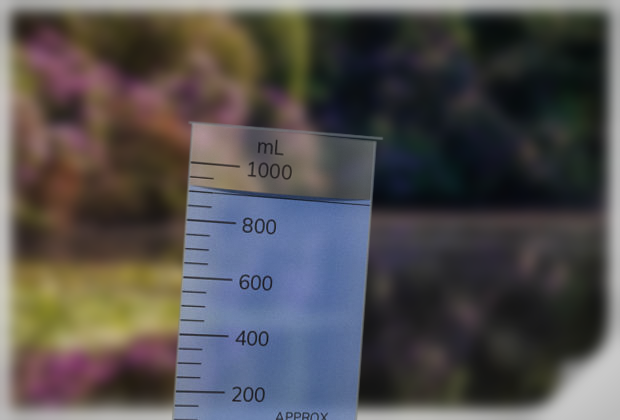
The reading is 900
